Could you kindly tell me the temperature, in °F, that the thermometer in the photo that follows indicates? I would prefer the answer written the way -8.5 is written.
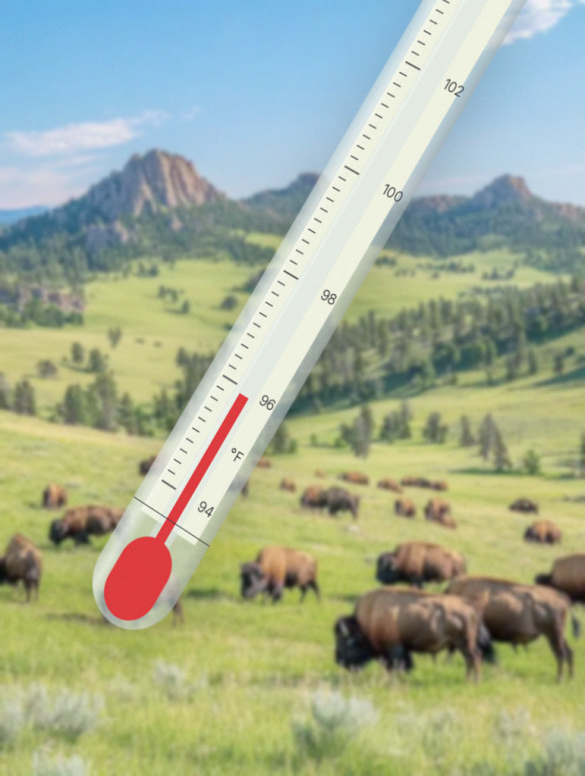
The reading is 95.9
